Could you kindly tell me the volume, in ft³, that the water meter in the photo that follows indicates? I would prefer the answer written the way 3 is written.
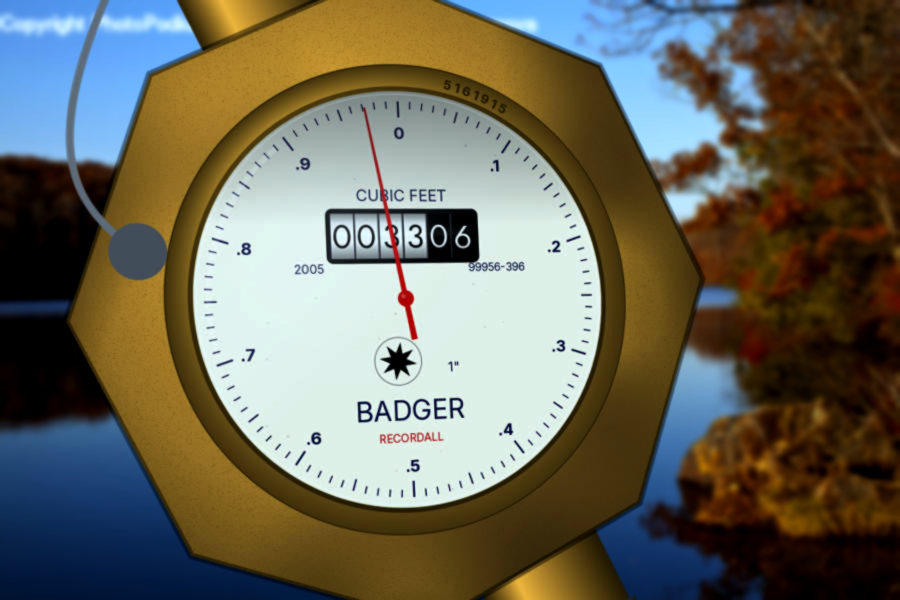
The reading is 3305.97
